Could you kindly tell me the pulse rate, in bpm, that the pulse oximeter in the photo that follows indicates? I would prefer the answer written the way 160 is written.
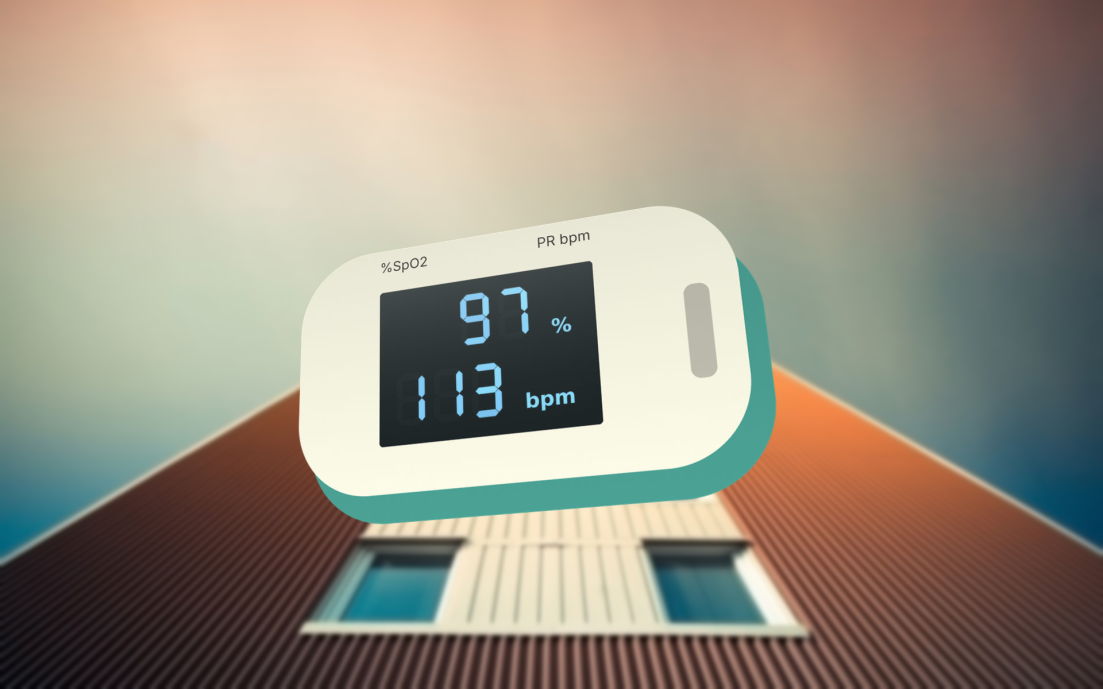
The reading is 113
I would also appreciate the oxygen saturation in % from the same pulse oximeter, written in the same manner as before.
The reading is 97
